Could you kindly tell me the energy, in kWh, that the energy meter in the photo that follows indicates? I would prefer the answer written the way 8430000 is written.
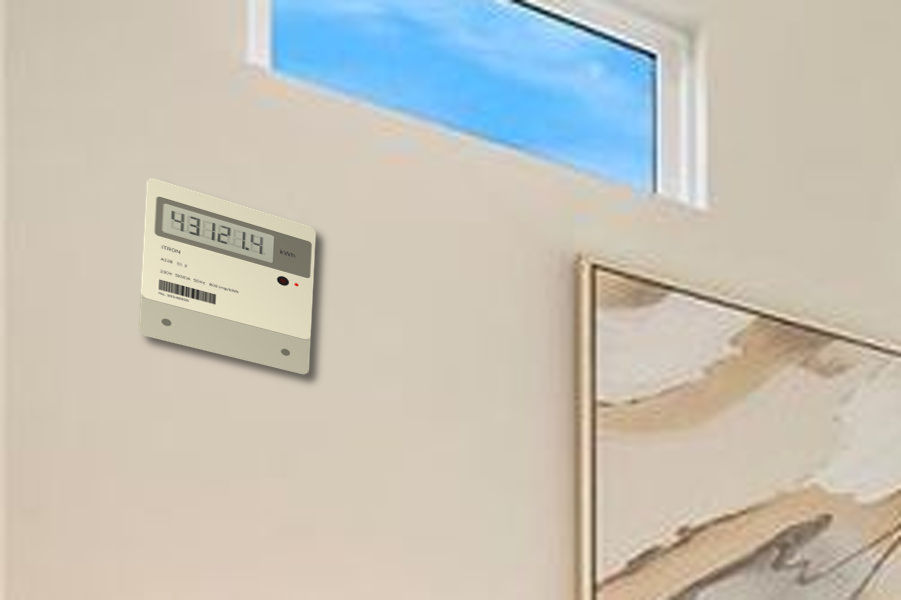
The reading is 43121.4
